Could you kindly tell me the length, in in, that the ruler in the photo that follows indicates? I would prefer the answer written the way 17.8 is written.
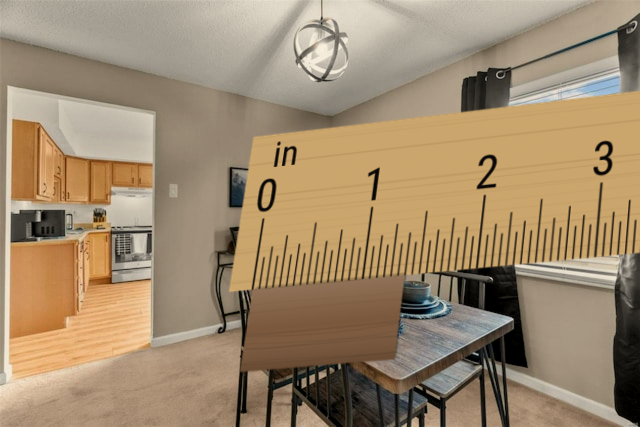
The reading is 1.375
